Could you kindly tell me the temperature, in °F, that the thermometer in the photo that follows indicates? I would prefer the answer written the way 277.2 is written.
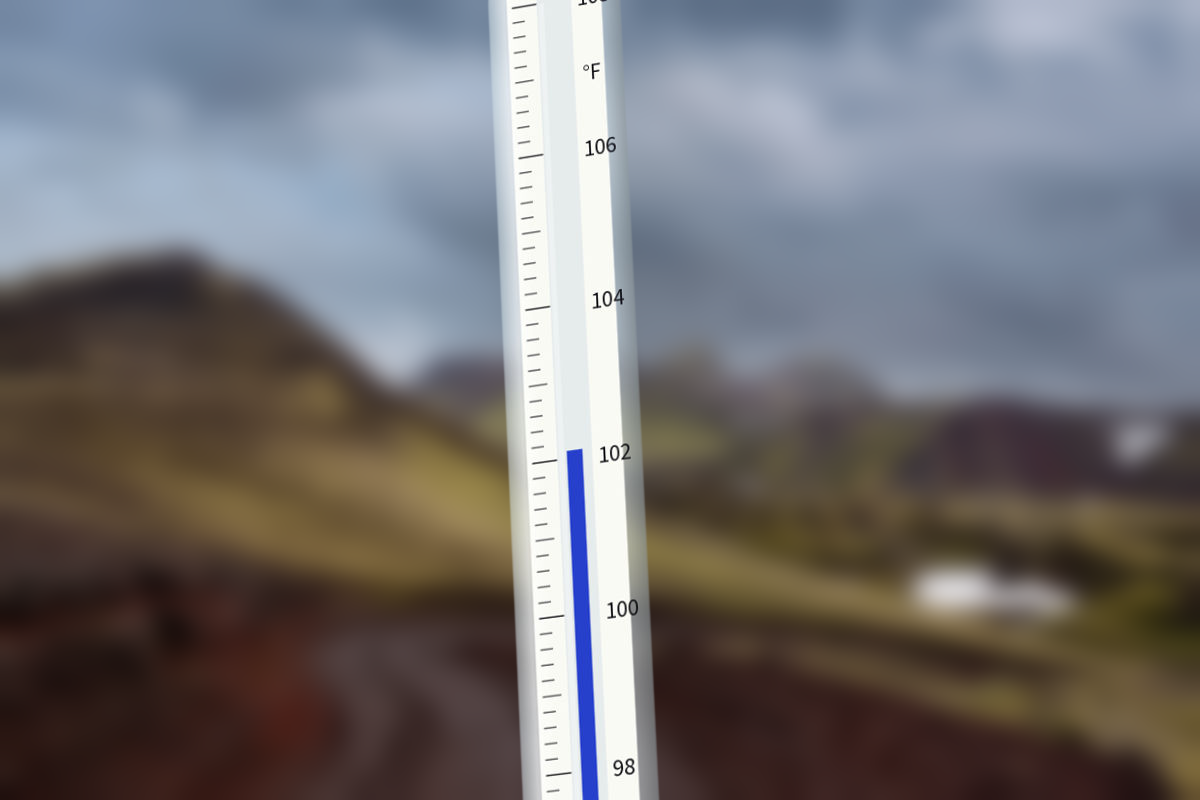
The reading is 102.1
